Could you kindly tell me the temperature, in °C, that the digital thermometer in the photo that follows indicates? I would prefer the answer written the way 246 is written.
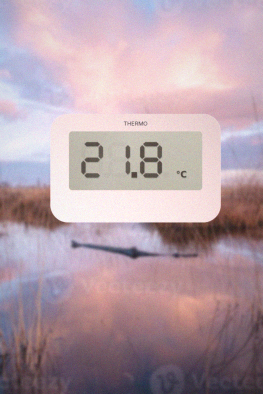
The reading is 21.8
